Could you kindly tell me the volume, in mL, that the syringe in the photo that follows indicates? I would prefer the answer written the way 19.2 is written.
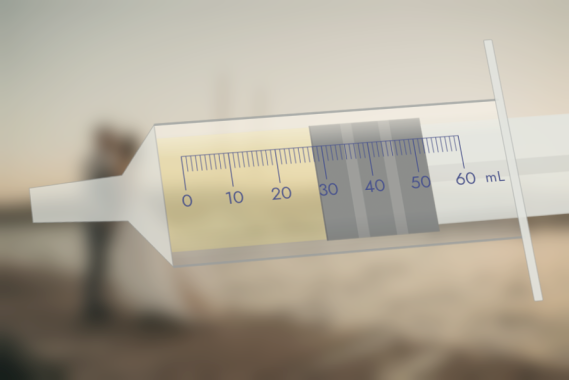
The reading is 28
